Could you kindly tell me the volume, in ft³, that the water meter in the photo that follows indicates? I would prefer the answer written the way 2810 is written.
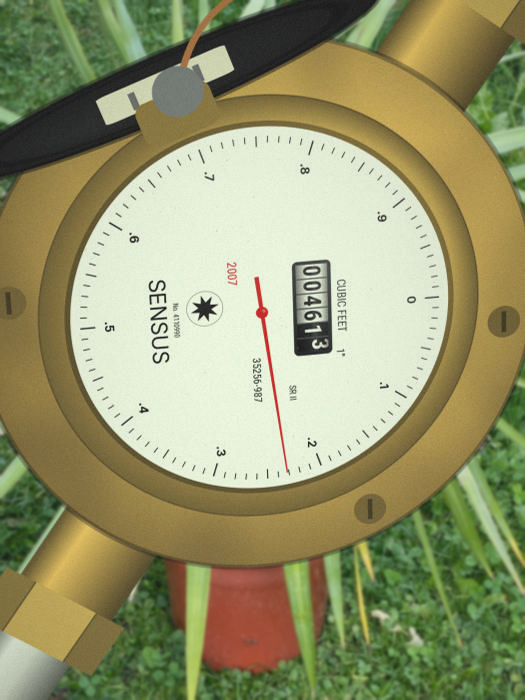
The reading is 4613.23
